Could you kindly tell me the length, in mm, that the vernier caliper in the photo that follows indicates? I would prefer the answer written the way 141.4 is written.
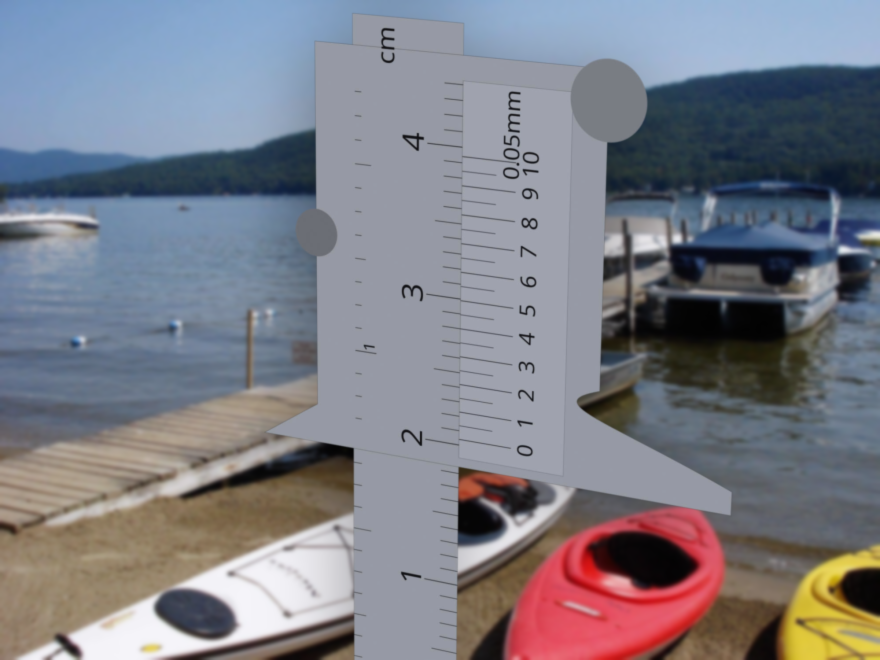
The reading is 20.4
